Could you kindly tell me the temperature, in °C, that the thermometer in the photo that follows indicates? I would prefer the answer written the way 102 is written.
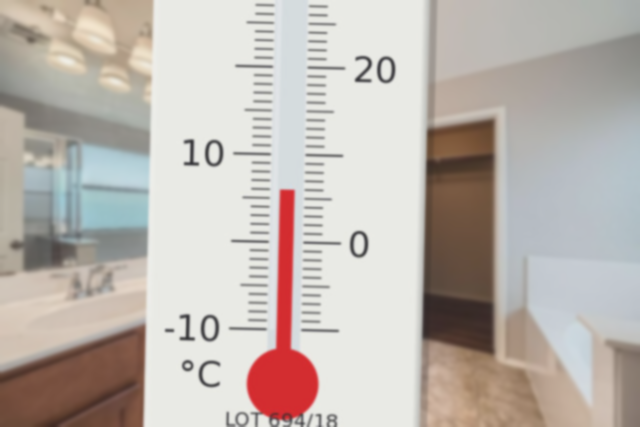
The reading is 6
